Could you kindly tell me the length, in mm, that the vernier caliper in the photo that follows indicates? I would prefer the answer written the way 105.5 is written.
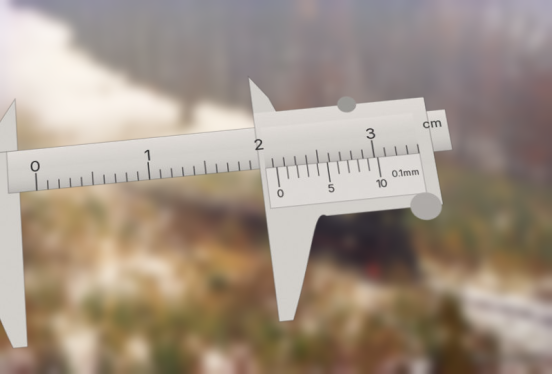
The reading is 21.3
